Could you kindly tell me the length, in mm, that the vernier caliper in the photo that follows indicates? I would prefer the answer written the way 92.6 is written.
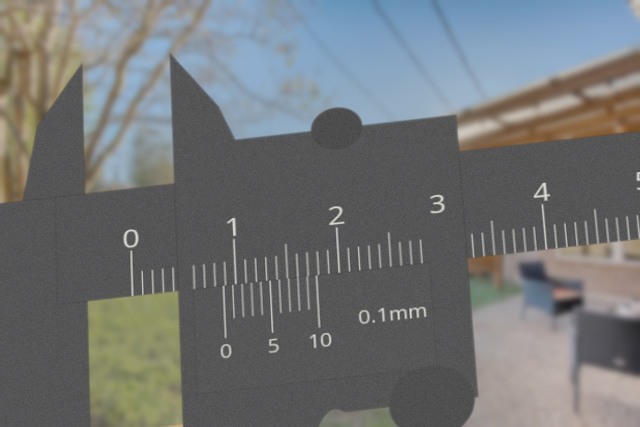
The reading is 8.8
